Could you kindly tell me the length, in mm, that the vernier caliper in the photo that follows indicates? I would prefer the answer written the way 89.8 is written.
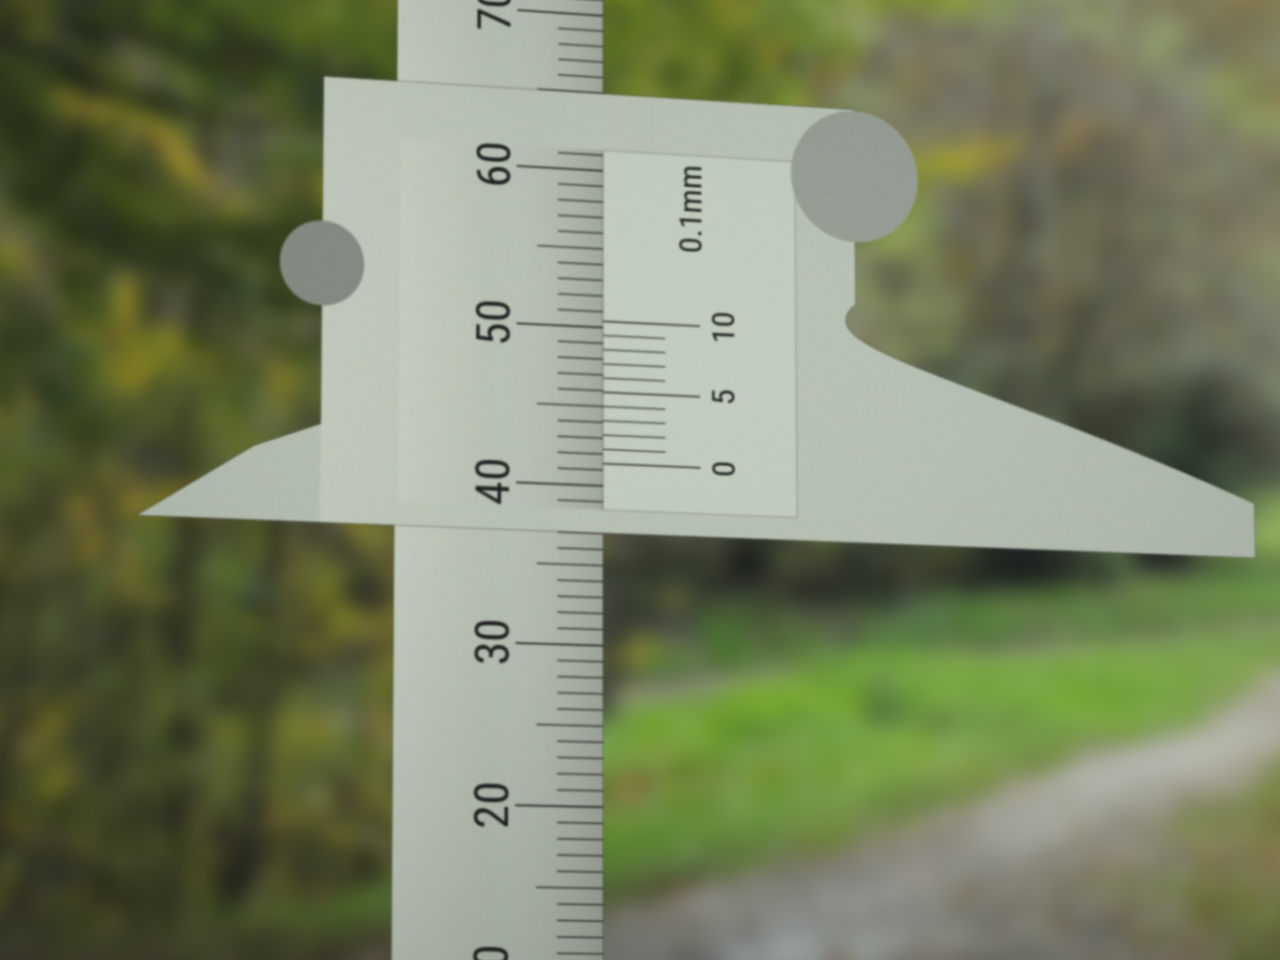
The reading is 41.4
